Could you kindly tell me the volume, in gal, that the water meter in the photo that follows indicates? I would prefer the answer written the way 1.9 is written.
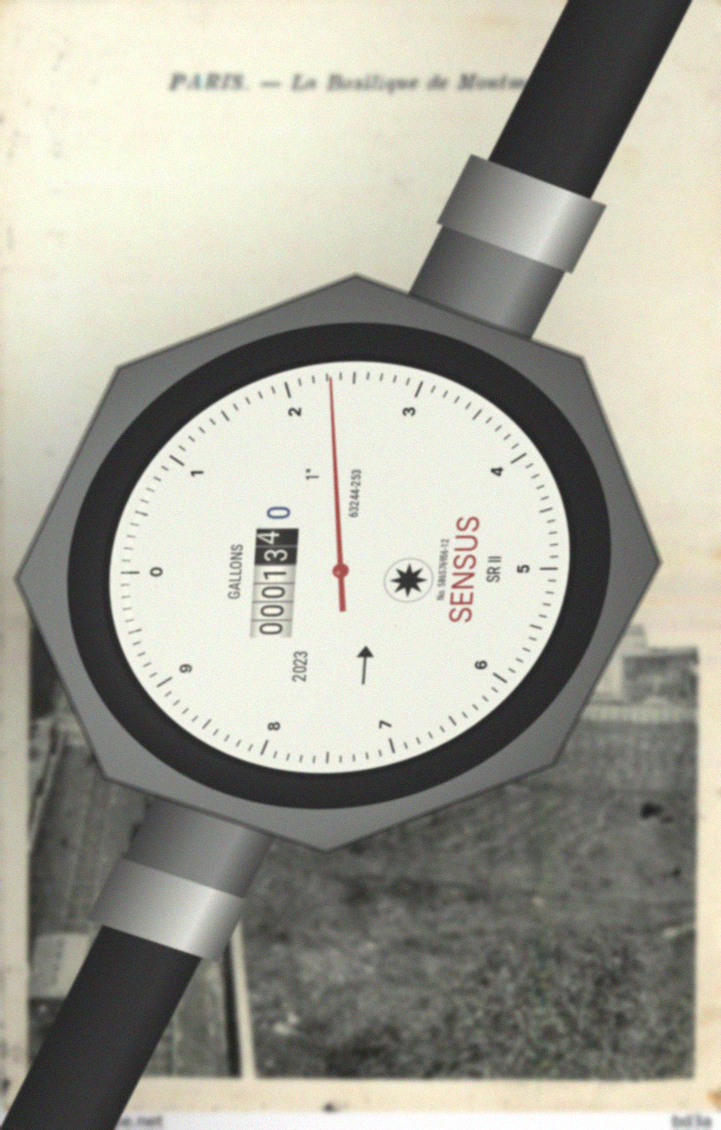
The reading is 1342.3
